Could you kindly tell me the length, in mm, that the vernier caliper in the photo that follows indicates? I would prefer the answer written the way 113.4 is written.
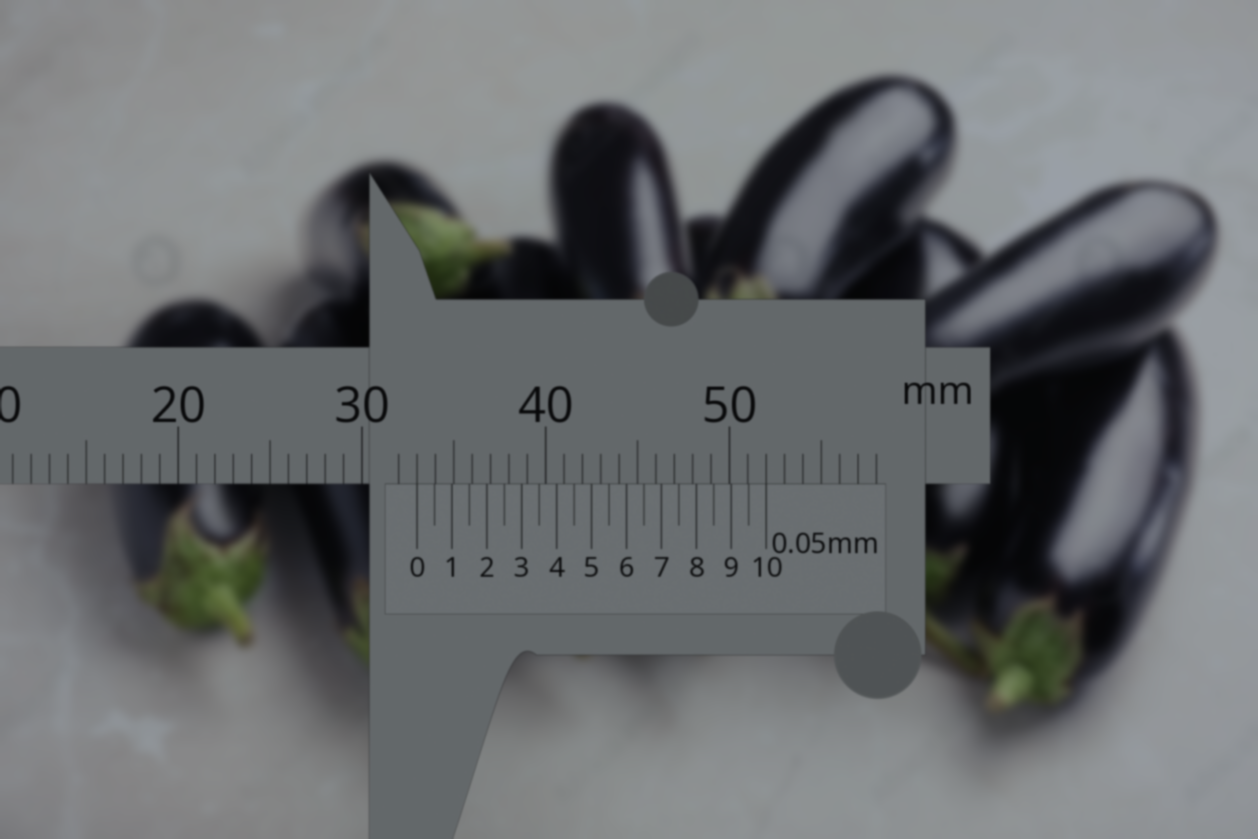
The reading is 33.0
